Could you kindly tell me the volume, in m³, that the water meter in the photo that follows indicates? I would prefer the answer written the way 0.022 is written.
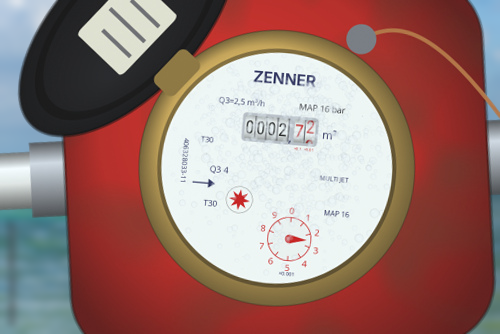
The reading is 2.722
